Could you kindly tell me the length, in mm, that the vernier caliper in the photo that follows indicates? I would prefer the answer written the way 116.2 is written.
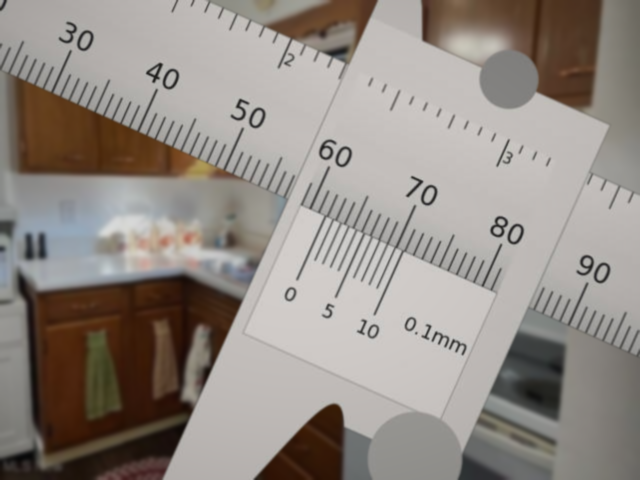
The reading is 61.8
